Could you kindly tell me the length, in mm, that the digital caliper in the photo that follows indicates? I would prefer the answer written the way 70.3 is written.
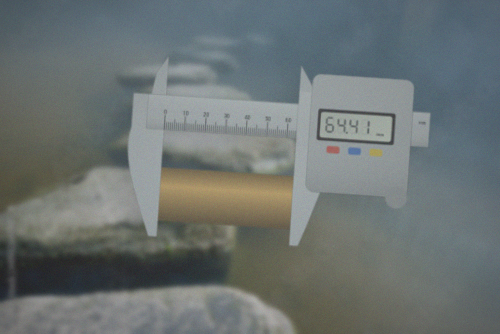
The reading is 64.41
